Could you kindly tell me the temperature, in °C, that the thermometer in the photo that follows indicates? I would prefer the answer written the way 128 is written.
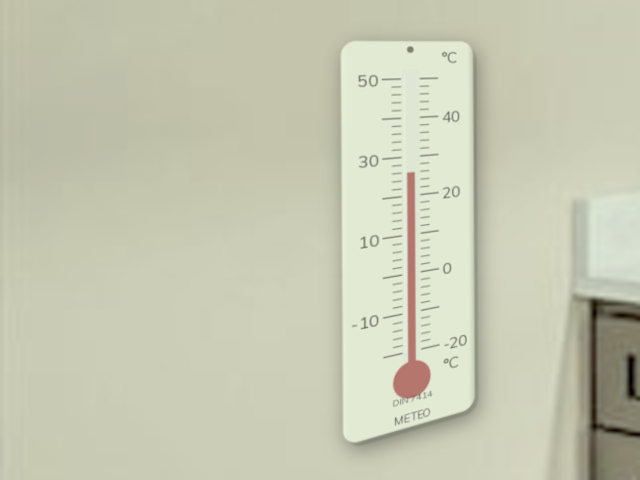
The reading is 26
